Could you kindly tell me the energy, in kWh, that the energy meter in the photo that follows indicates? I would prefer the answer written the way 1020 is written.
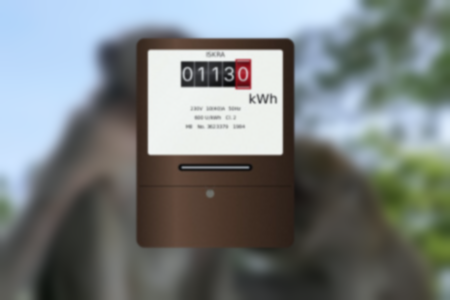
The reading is 113.0
